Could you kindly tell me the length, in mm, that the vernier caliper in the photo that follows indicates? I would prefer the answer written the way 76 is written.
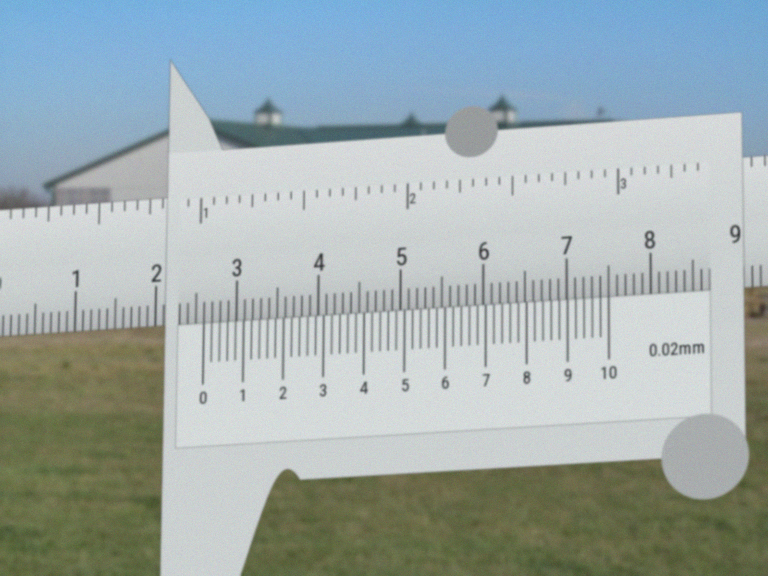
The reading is 26.0
